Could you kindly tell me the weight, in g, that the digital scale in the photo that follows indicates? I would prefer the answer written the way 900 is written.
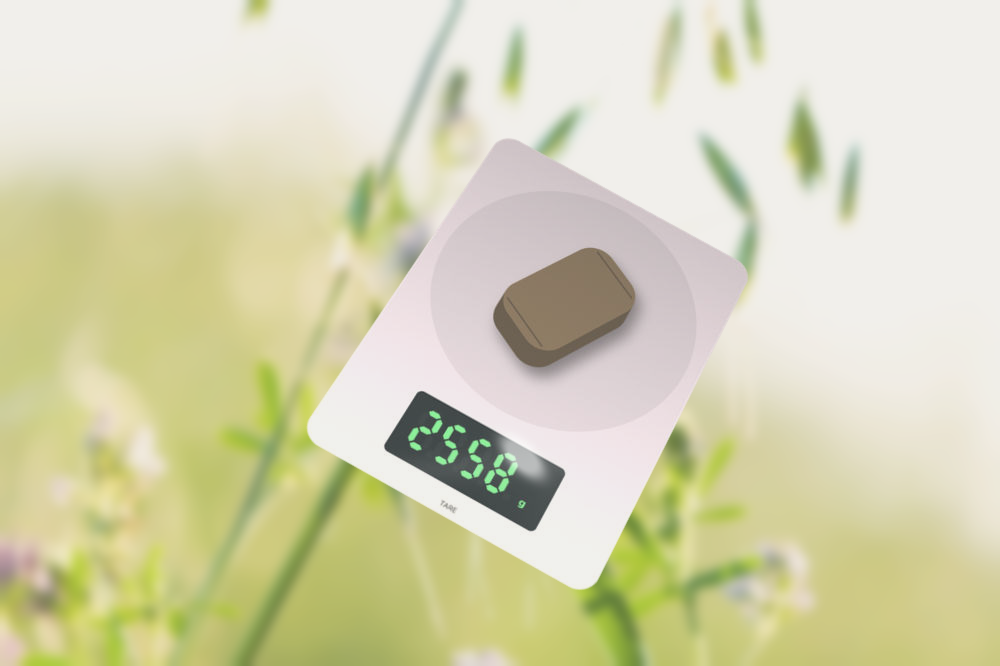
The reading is 2558
